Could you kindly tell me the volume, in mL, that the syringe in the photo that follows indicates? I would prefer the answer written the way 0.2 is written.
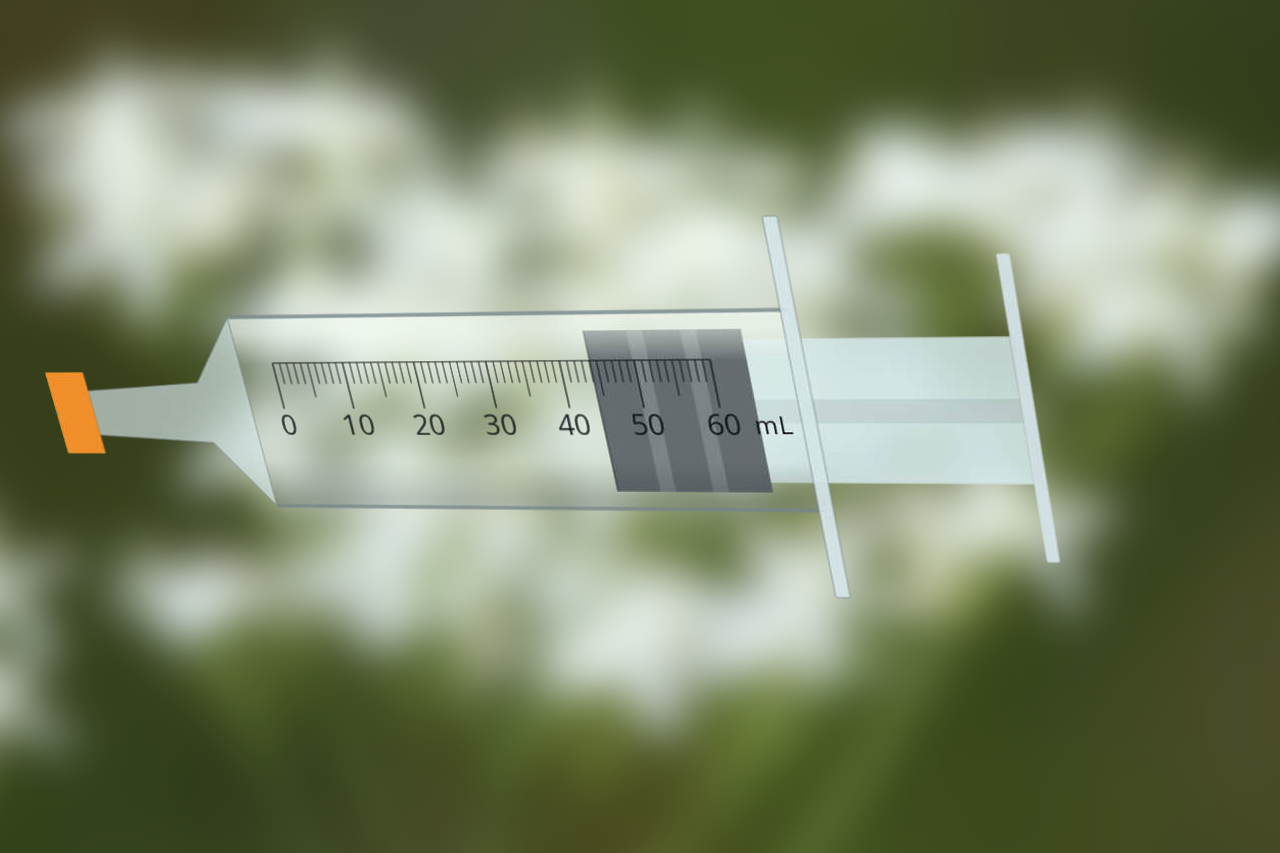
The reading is 44
